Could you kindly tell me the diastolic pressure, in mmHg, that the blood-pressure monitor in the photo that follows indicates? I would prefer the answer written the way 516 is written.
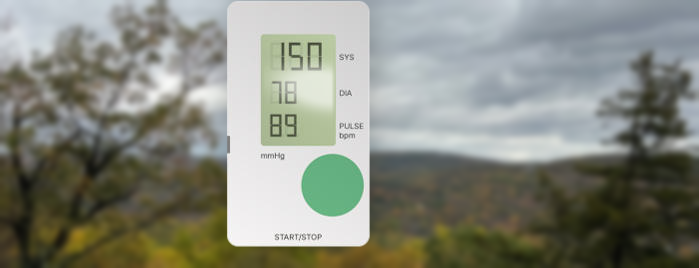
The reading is 78
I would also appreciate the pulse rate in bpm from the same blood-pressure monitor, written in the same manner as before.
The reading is 89
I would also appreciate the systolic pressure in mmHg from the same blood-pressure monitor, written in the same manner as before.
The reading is 150
